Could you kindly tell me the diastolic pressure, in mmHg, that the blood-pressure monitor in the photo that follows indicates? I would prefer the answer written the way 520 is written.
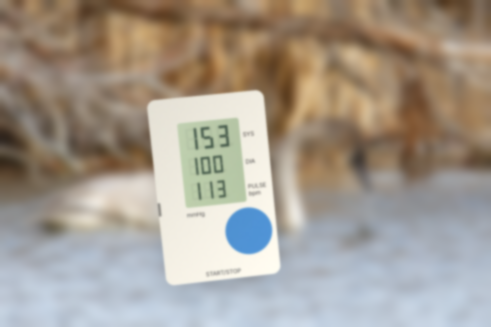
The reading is 100
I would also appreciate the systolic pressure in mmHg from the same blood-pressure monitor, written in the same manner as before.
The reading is 153
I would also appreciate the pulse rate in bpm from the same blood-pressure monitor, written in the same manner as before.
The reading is 113
